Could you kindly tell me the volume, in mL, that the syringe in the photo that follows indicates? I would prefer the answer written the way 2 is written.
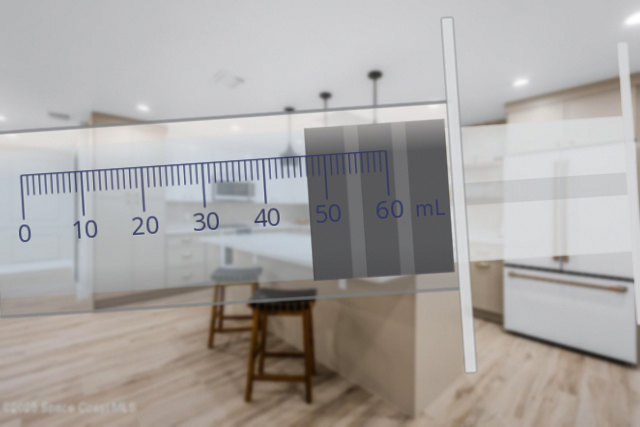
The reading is 47
